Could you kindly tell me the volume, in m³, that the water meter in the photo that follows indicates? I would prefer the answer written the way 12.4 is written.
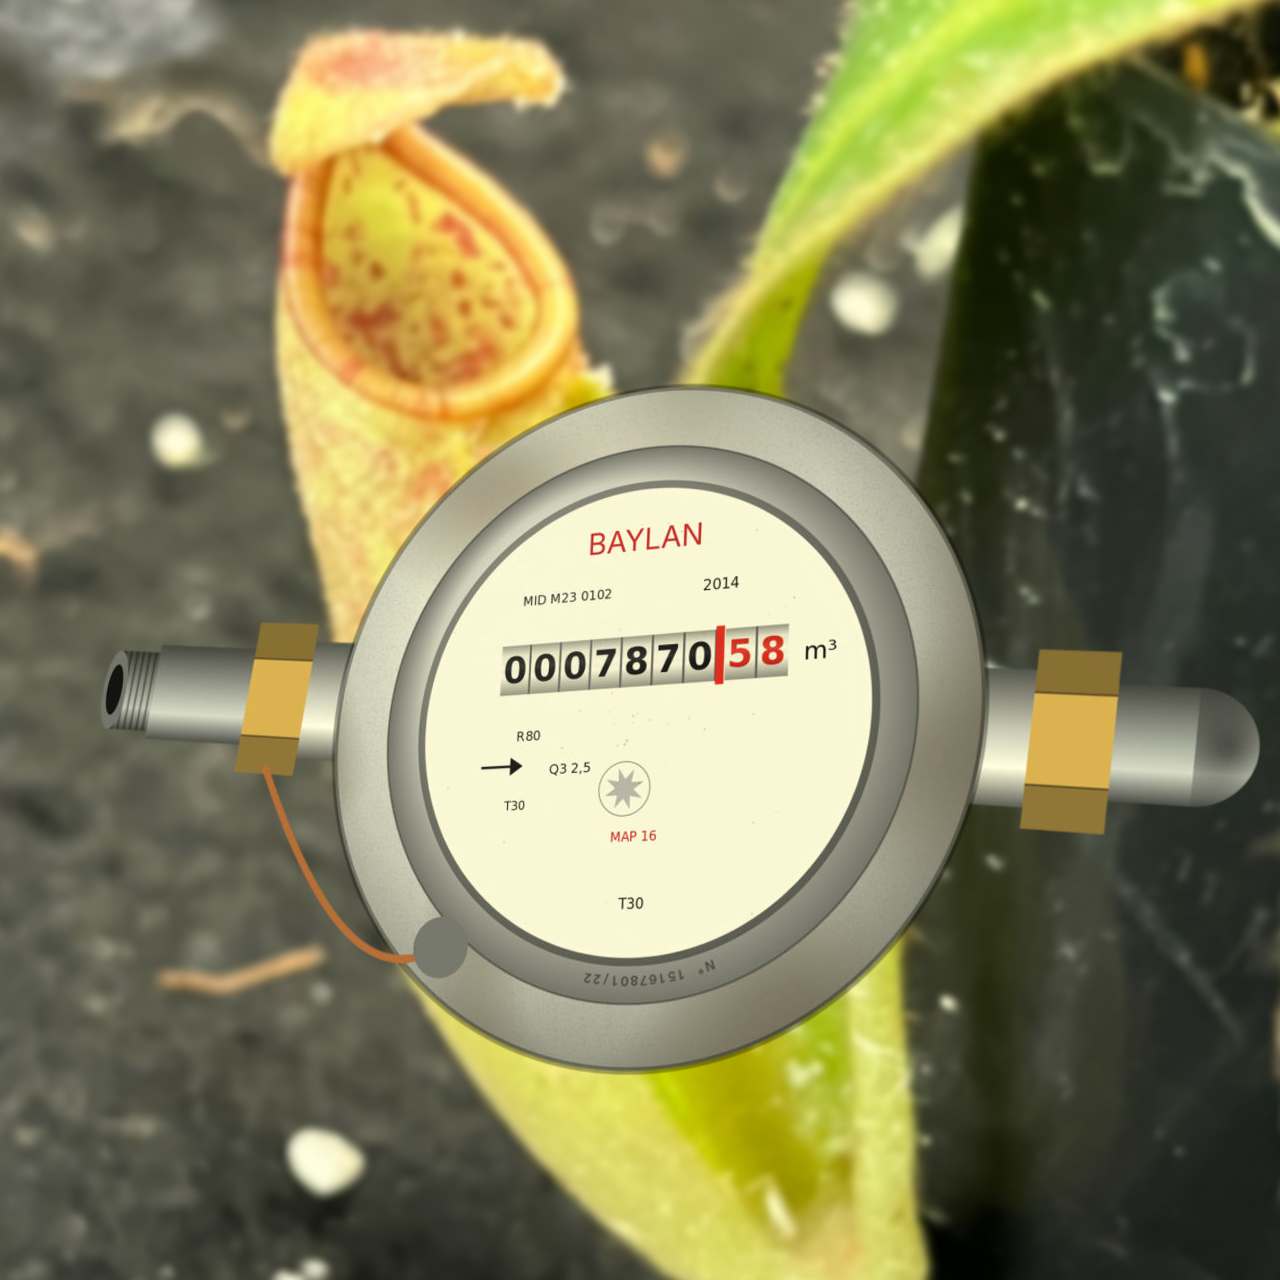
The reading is 7870.58
